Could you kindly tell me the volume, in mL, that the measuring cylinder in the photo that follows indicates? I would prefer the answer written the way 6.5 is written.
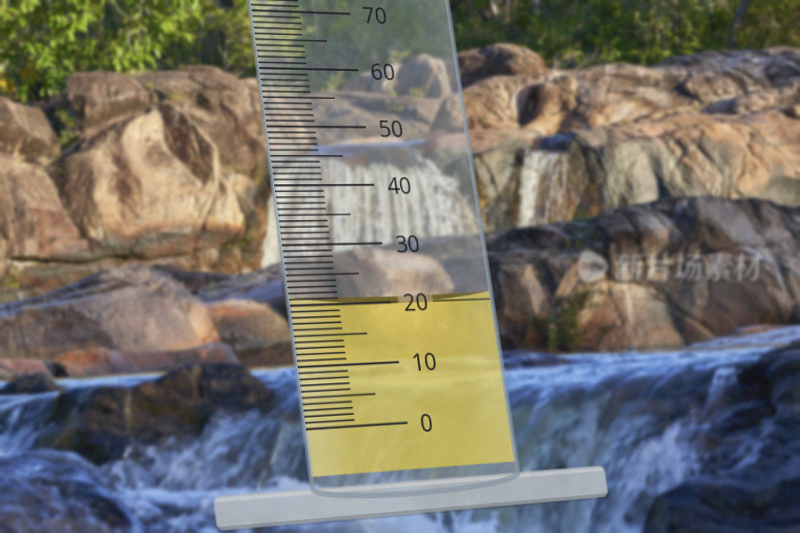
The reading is 20
